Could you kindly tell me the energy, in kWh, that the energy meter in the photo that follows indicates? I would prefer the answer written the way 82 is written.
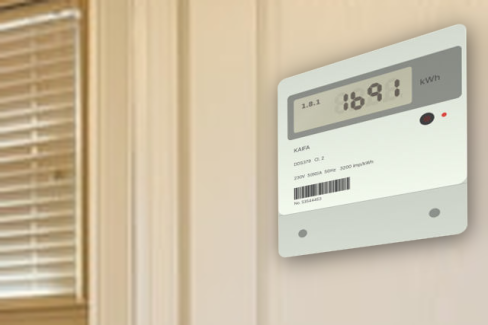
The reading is 1691
